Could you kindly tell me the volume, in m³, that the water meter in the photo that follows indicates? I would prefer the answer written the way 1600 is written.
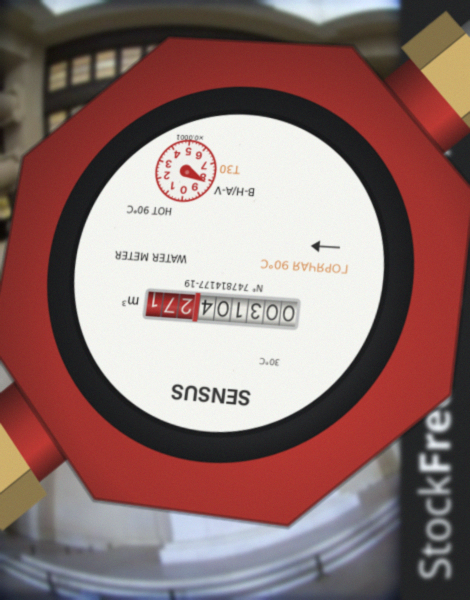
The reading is 3104.2708
